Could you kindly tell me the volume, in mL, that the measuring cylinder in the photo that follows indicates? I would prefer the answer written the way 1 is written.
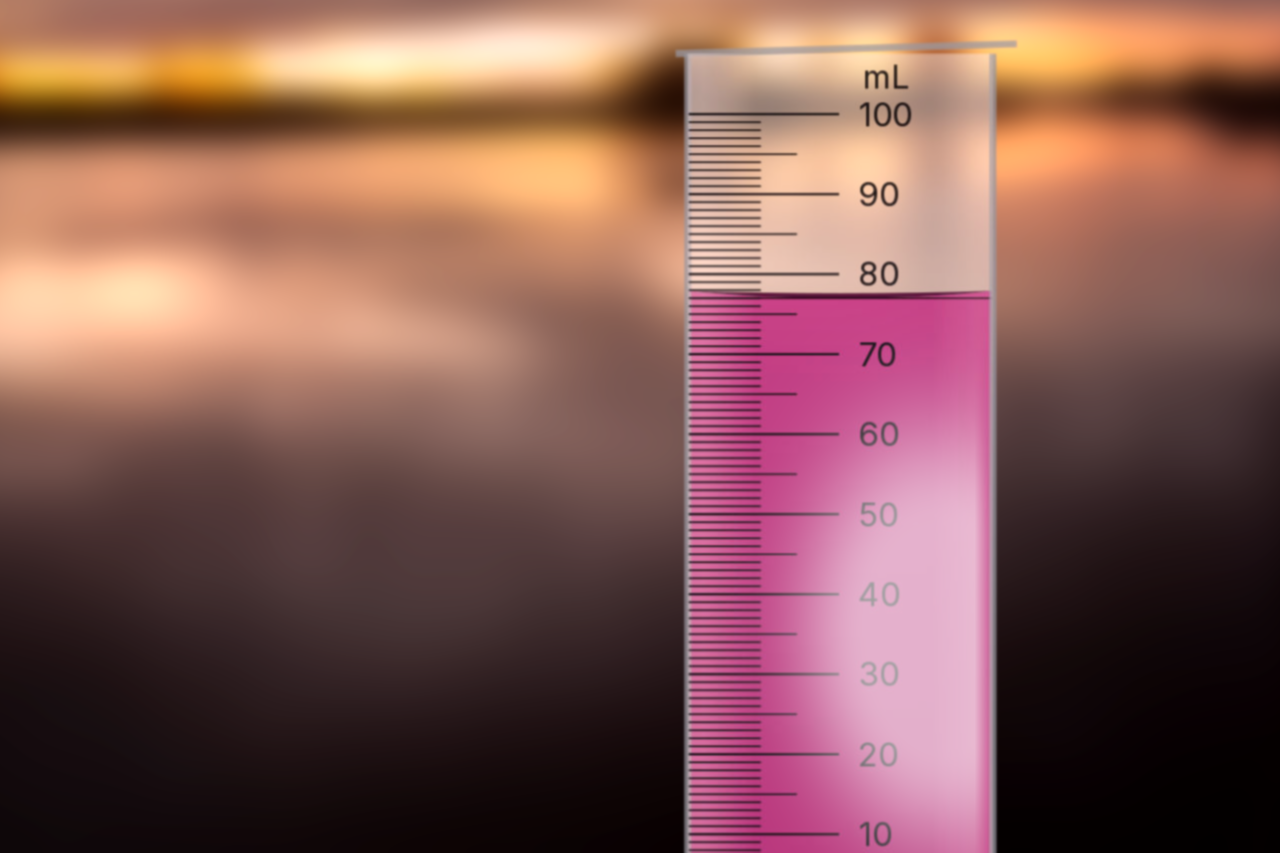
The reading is 77
